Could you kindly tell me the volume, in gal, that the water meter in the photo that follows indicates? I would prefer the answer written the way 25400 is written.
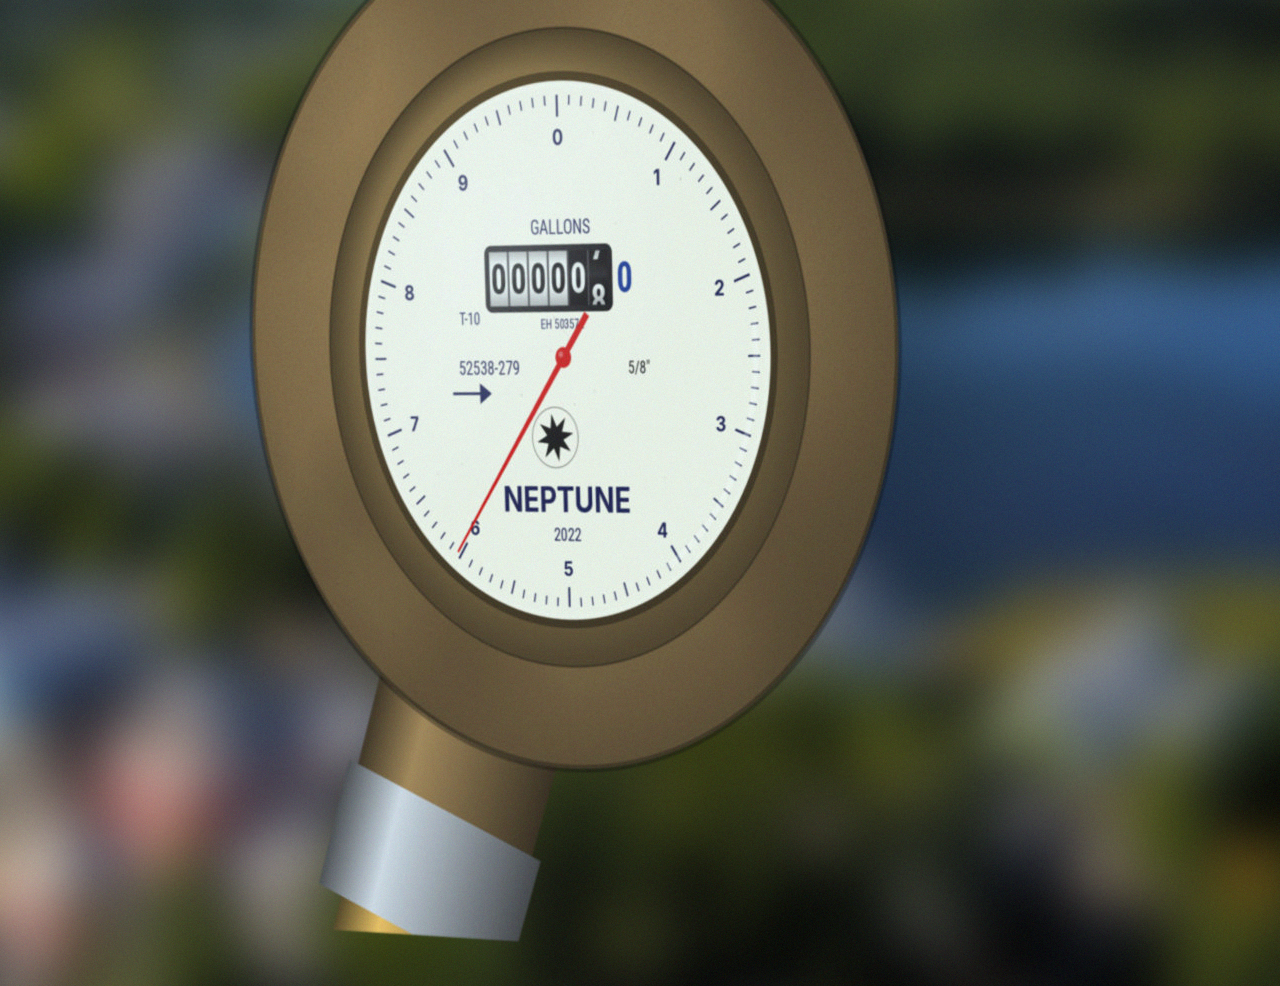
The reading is 76.0
